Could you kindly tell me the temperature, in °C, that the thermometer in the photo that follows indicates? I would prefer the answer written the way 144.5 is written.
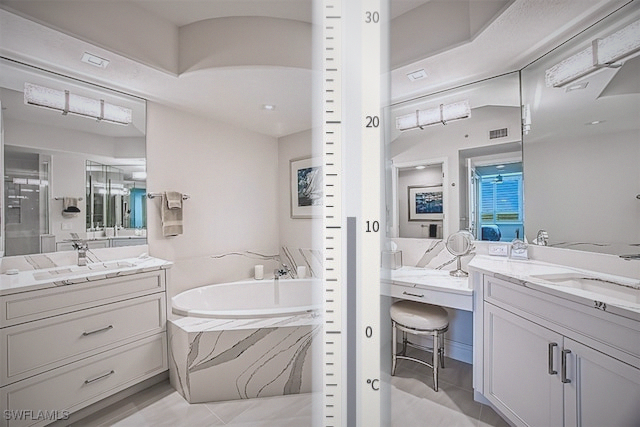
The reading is 11
